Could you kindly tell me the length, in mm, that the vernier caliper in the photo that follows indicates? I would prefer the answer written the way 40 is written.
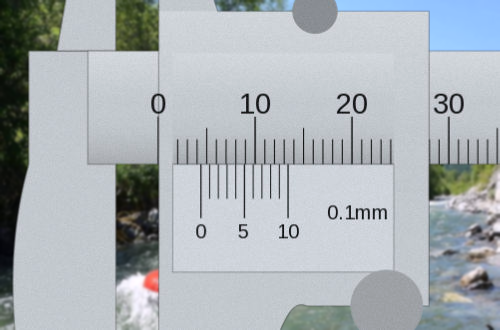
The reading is 4.4
